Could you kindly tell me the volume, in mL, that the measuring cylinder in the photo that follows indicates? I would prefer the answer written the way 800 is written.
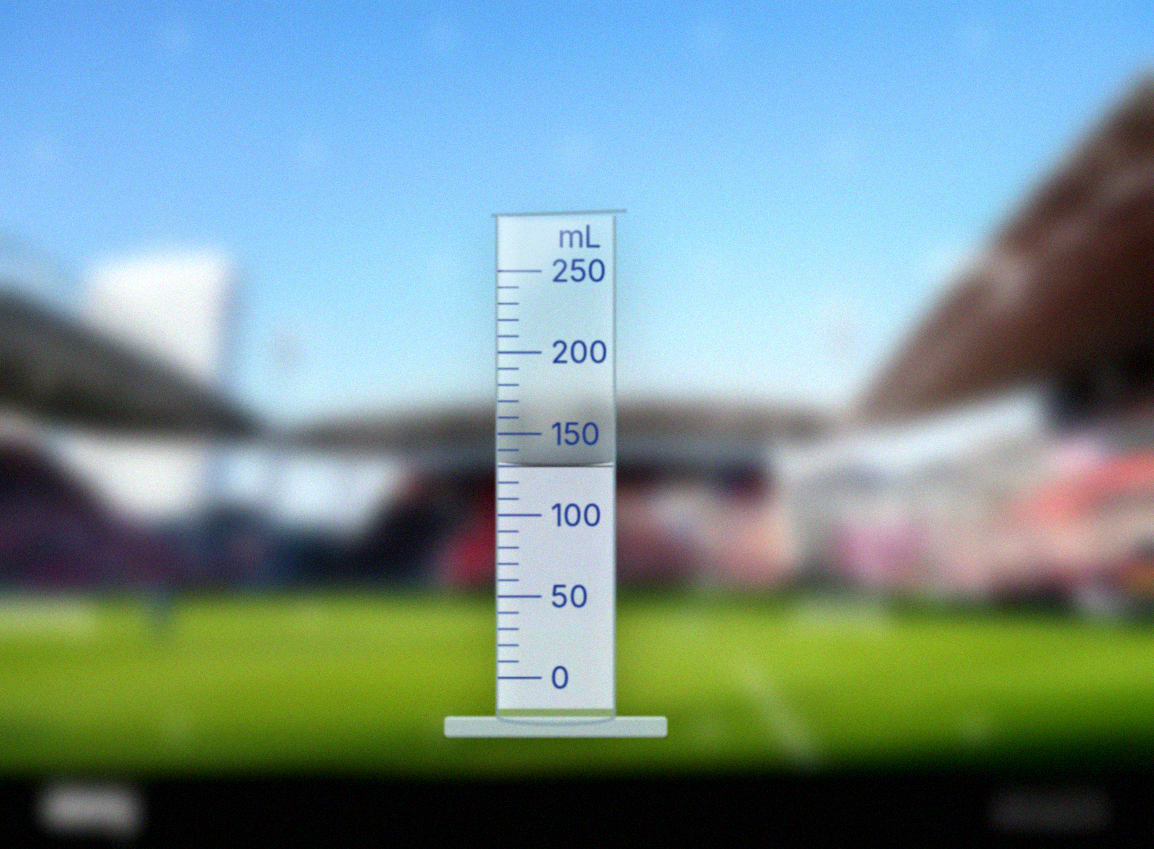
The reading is 130
